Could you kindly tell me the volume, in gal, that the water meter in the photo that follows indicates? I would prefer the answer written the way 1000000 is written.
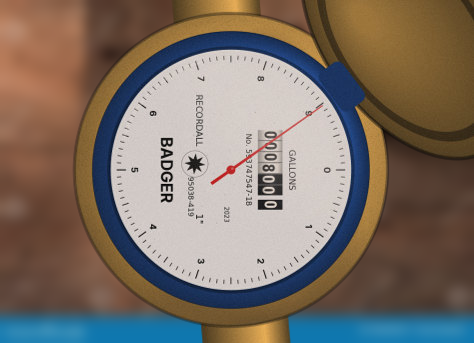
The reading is 7999.0
